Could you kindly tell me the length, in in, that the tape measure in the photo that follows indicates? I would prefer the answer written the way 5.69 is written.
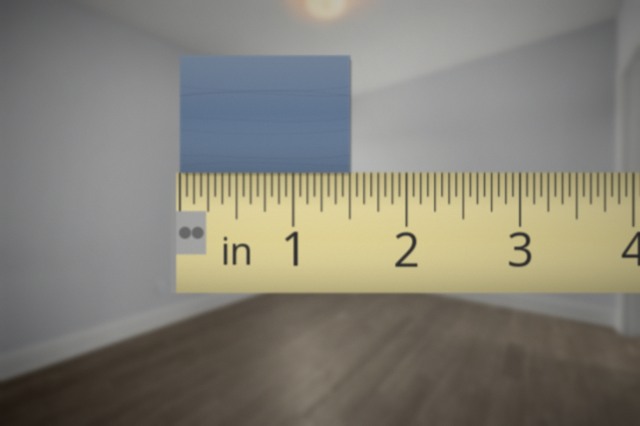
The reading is 1.5
